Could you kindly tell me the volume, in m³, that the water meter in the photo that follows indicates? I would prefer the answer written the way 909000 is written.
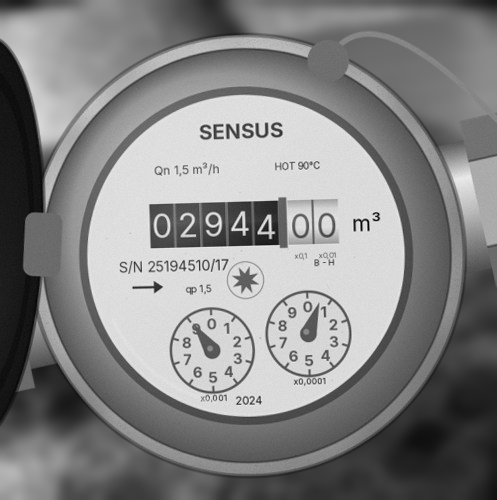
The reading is 2943.9990
